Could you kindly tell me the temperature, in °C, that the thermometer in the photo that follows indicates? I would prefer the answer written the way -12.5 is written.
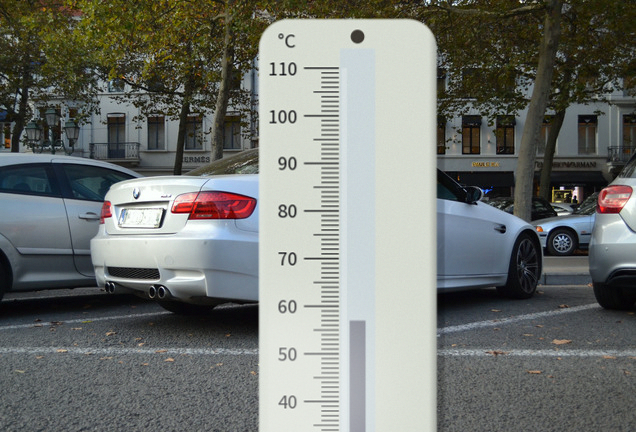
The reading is 57
